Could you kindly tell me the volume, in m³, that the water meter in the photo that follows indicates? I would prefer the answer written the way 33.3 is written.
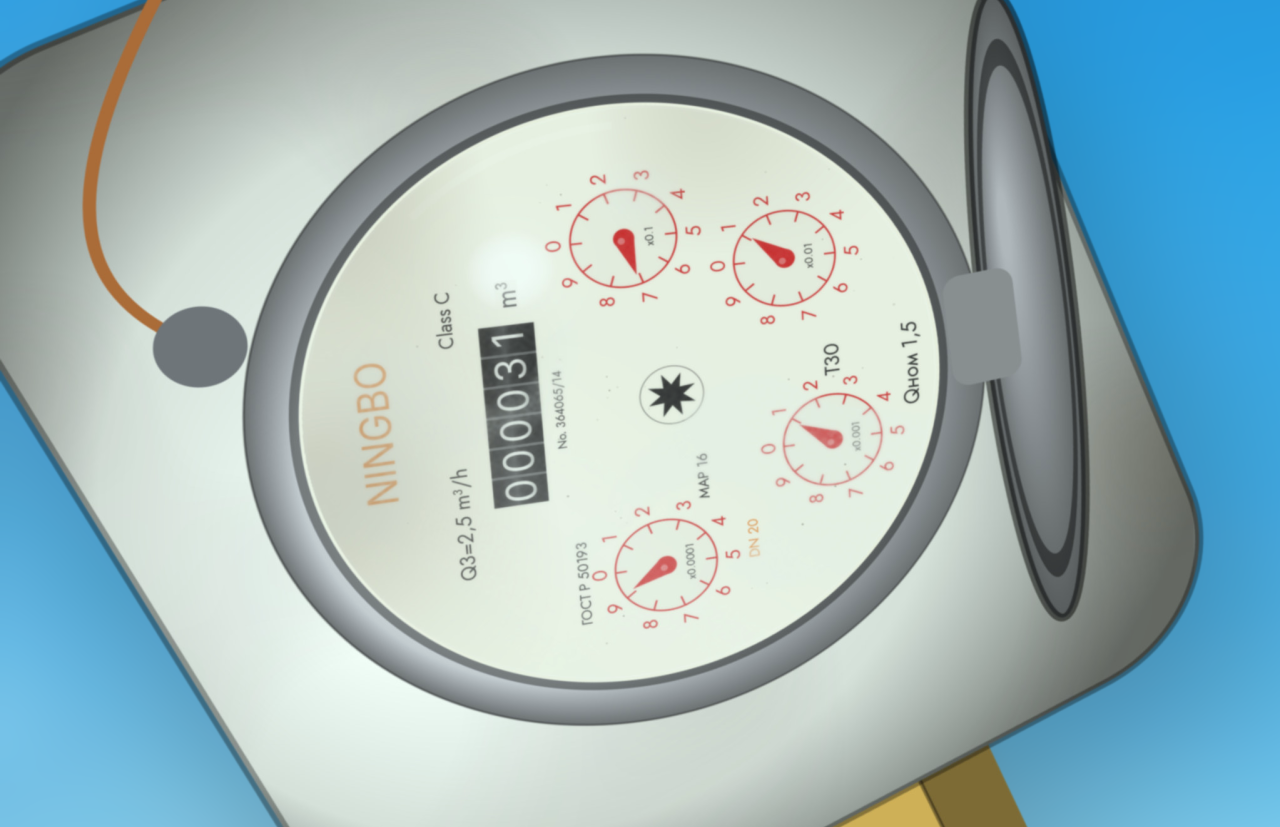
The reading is 31.7109
